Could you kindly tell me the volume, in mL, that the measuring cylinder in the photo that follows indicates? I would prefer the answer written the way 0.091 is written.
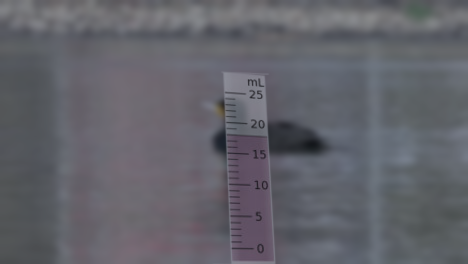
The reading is 18
